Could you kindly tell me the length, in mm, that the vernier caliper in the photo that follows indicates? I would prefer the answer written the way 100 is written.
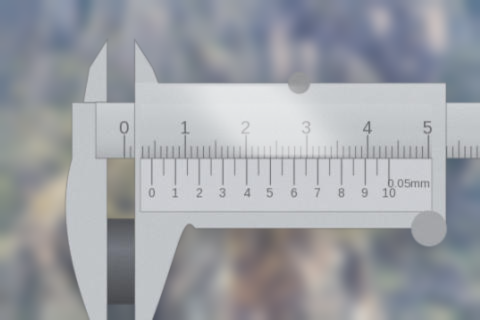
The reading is 4.5
